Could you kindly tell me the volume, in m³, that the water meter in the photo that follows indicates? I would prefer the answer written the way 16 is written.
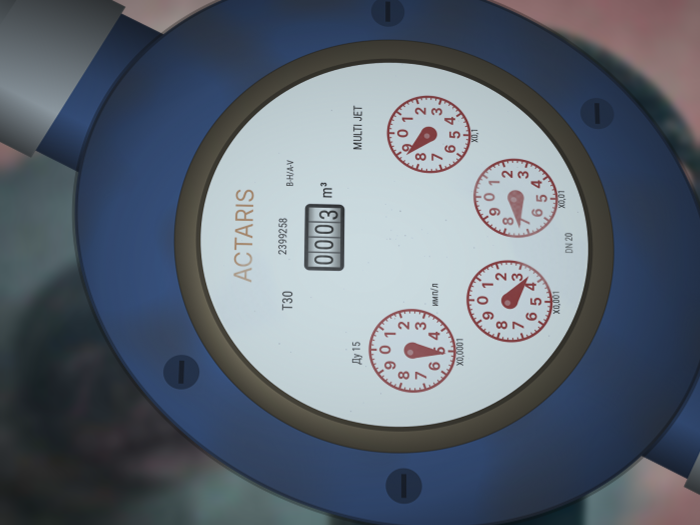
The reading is 2.8735
